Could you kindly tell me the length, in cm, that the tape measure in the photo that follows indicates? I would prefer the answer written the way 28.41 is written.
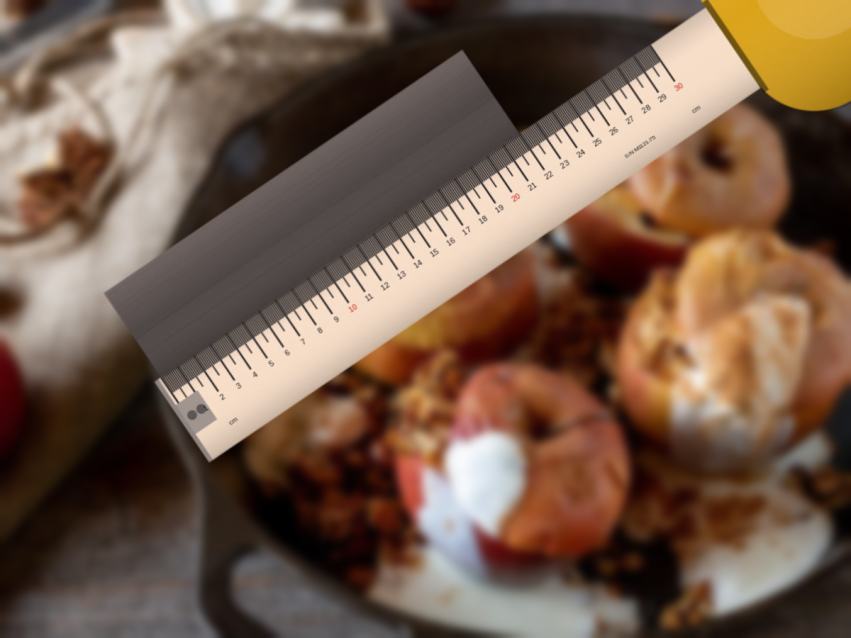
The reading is 22
